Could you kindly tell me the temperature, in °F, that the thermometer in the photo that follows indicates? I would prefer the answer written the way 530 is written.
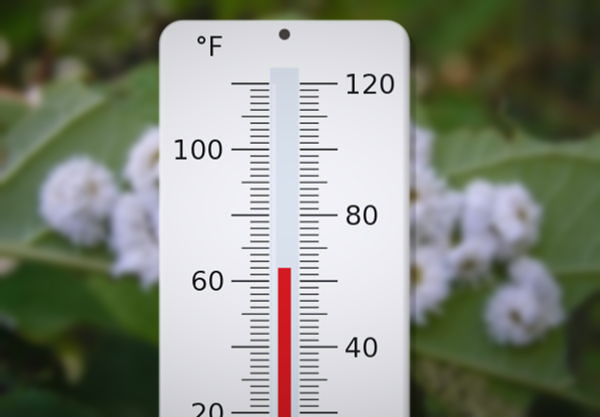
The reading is 64
